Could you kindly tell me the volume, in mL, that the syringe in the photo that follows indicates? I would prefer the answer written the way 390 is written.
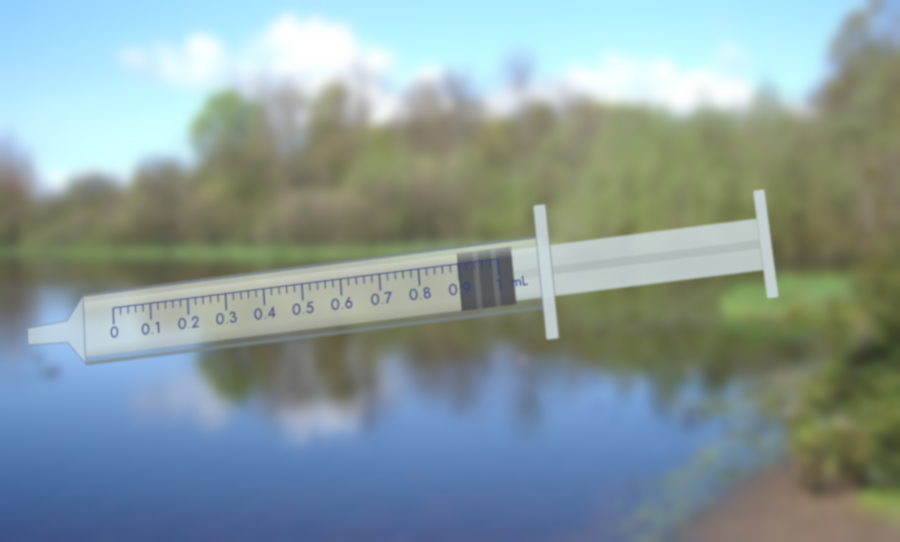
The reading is 0.9
